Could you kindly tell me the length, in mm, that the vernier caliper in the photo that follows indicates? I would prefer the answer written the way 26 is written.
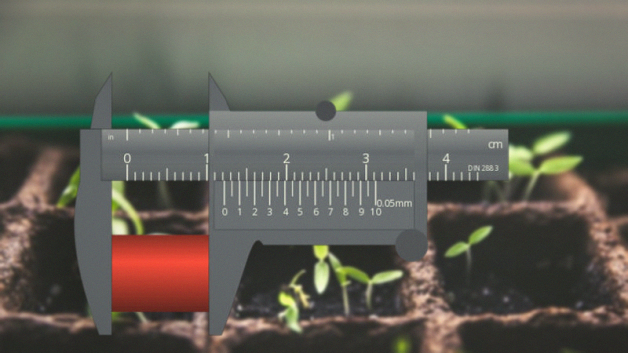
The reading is 12.2
